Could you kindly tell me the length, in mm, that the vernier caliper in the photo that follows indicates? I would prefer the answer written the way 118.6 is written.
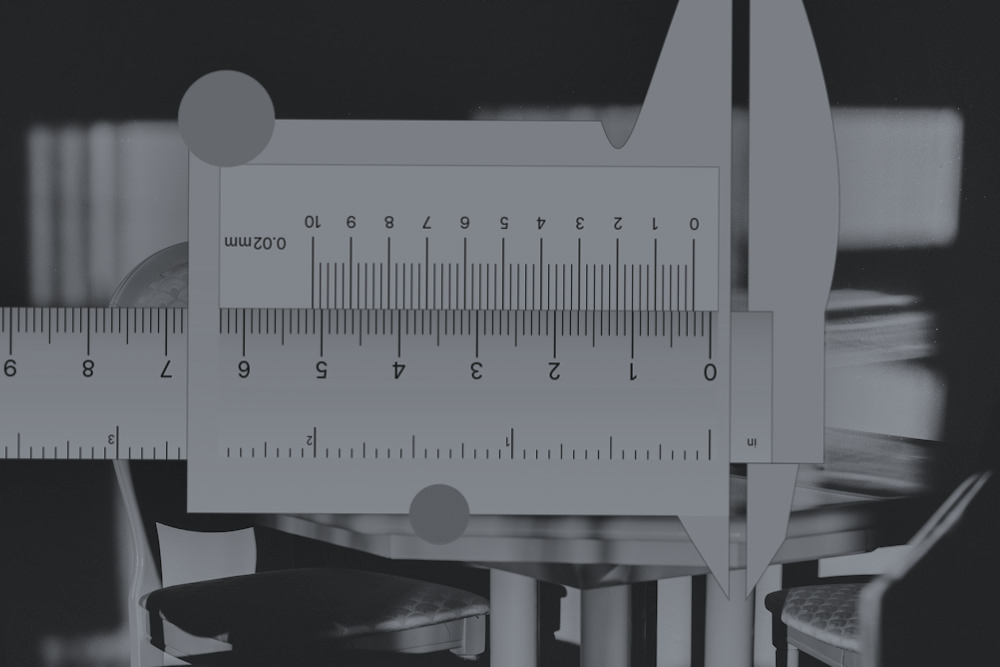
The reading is 2.2
